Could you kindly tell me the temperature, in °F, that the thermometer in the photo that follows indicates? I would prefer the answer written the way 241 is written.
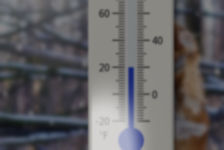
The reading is 20
